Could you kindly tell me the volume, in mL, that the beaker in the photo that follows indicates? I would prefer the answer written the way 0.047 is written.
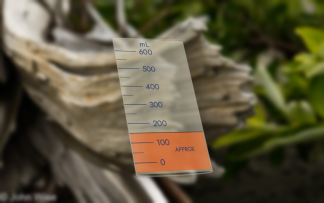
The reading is 150
